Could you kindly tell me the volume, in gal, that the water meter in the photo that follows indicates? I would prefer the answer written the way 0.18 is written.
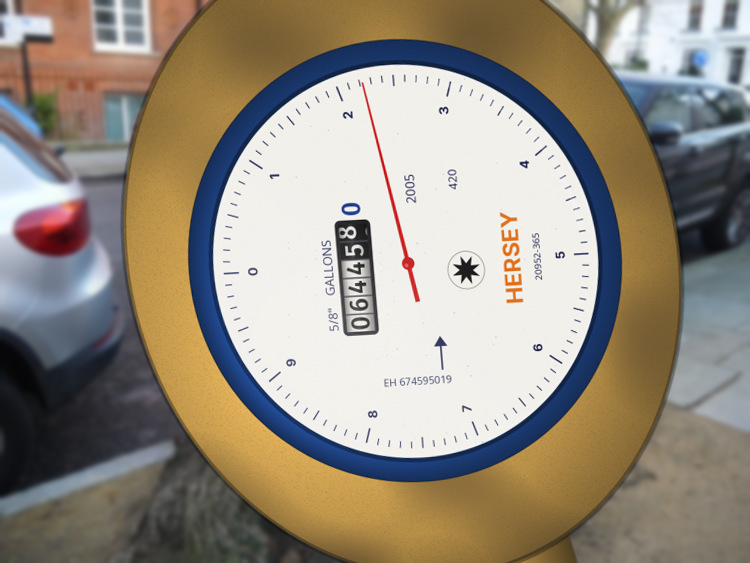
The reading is 644582.2
